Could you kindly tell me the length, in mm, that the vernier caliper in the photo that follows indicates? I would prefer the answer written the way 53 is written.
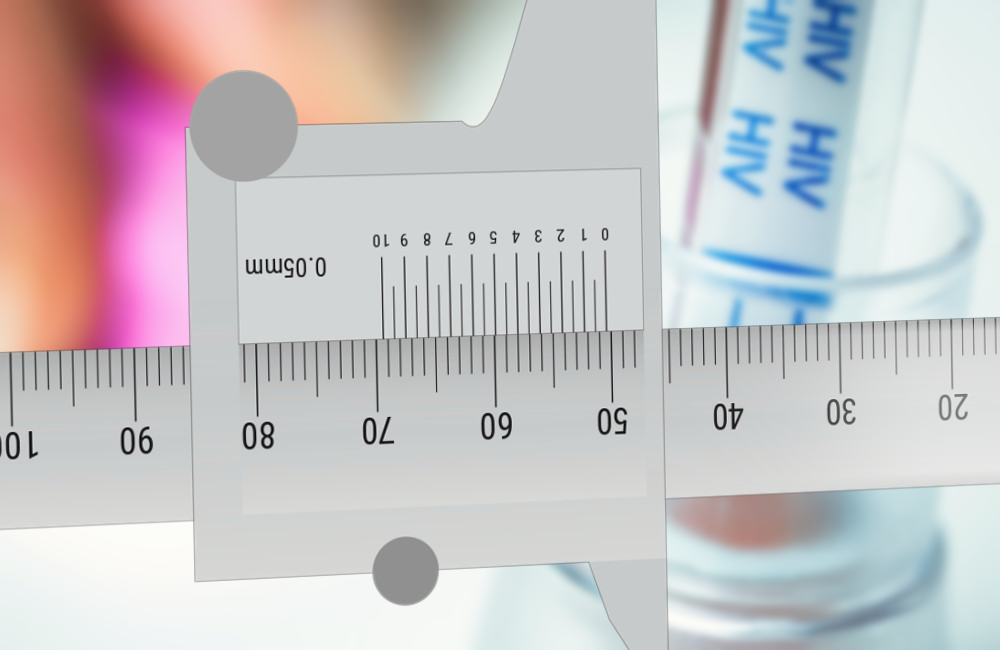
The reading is 50.4
